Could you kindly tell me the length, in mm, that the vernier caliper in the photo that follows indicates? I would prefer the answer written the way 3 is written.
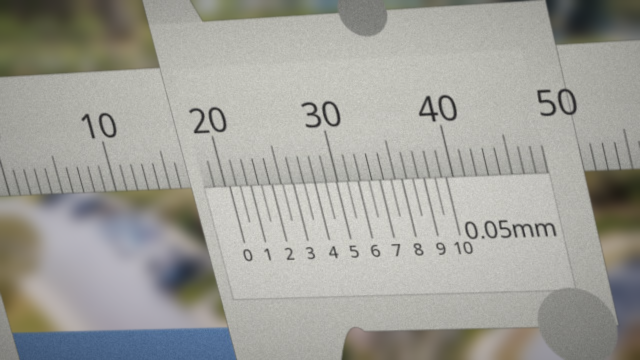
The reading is 20.4
